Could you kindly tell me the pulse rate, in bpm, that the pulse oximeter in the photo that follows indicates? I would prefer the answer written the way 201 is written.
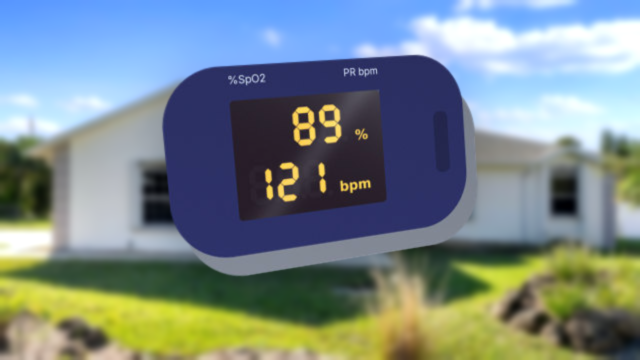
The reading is 121
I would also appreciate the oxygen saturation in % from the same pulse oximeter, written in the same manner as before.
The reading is 89
